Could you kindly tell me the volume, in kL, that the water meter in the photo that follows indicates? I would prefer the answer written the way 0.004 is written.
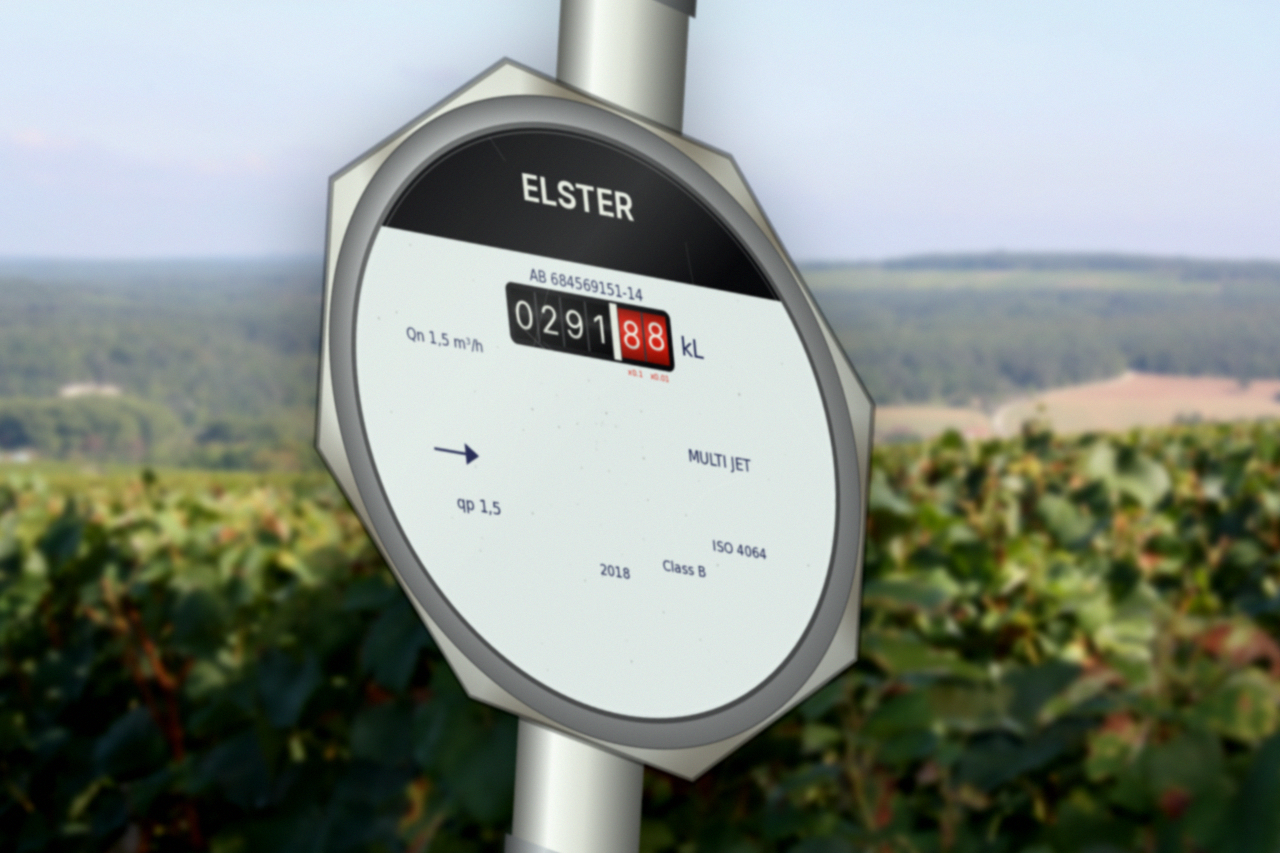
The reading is 291.88
